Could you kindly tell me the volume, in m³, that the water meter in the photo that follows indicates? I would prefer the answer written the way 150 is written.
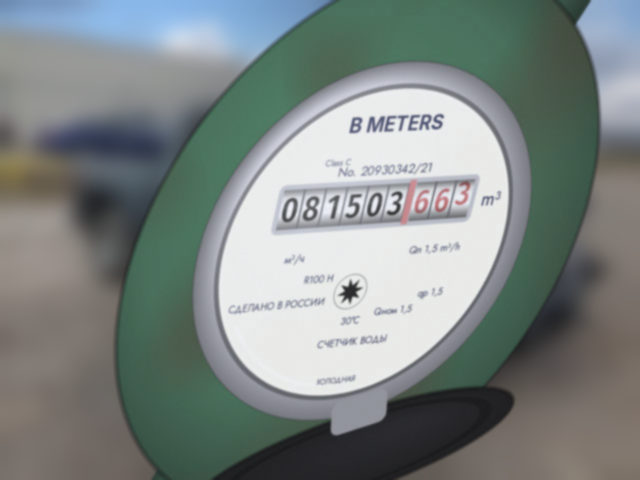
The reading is 81503.663
